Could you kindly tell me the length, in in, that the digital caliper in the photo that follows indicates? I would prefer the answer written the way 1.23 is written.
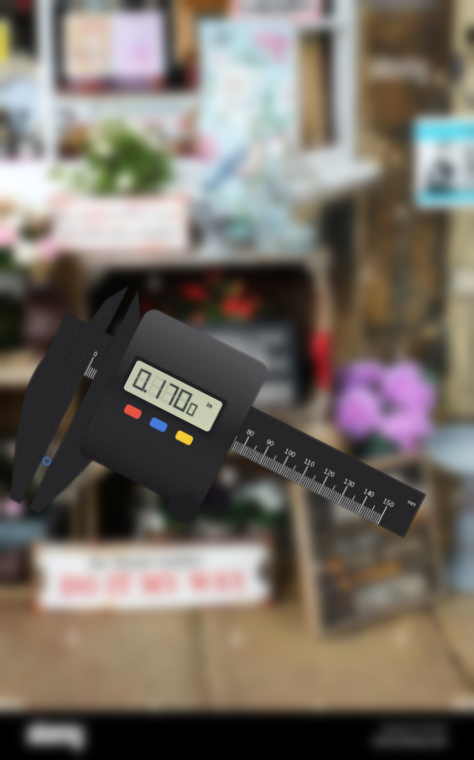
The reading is 0.1700
